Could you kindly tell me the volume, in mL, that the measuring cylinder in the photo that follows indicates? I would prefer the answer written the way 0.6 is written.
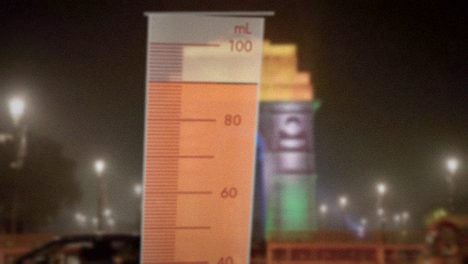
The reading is 90
